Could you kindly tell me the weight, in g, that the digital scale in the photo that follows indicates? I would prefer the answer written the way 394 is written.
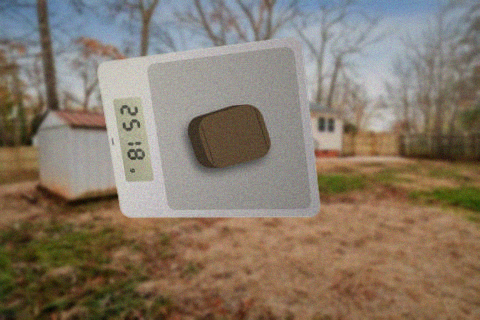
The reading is 2518
